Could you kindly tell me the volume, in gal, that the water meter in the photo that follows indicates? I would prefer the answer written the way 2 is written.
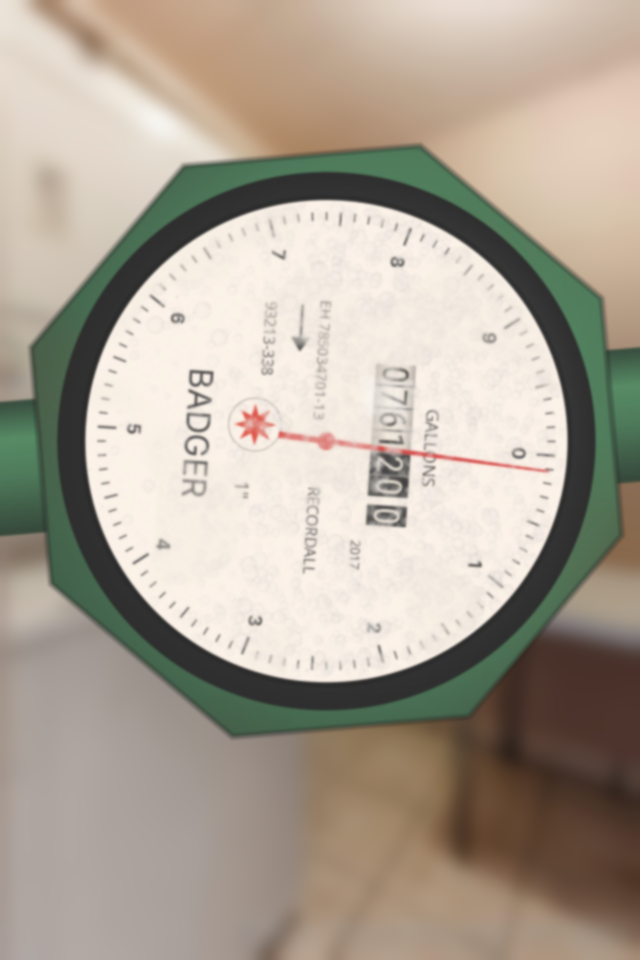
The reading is 761200.1
